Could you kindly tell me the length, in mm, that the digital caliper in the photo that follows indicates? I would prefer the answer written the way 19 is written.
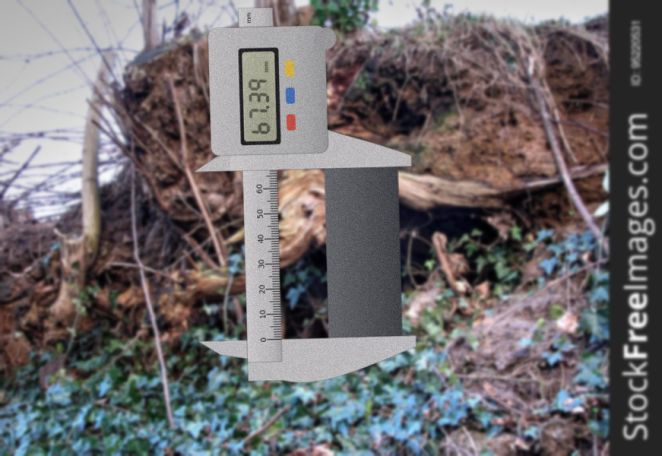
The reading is 67.39
